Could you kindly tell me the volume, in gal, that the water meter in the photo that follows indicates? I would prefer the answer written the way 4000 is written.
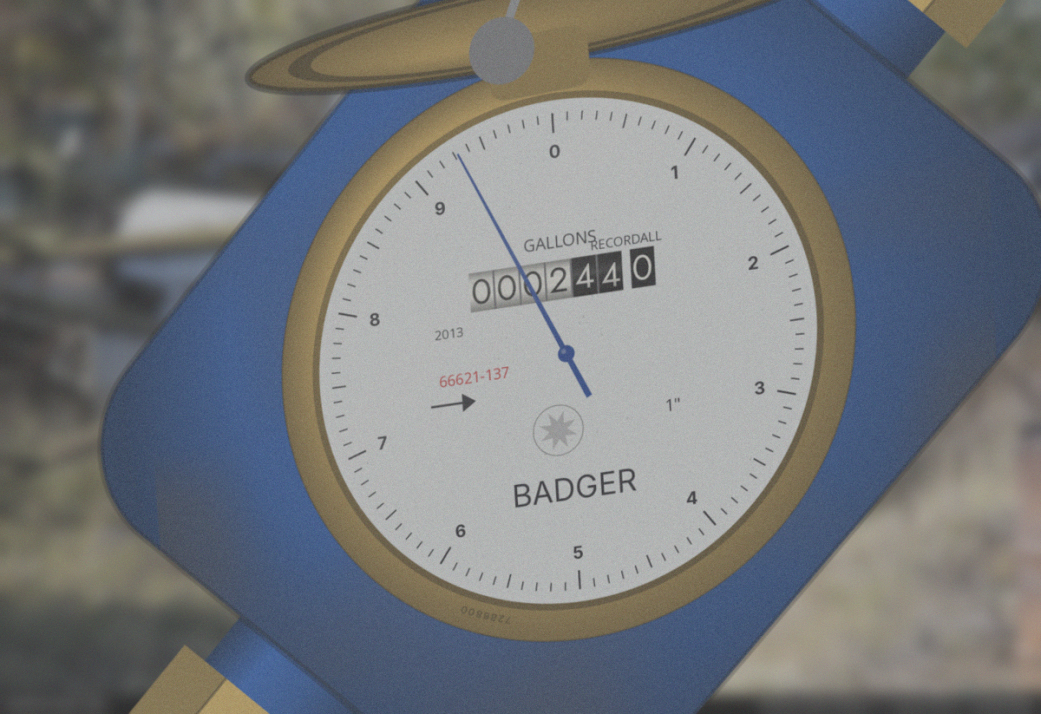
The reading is 2439.3
